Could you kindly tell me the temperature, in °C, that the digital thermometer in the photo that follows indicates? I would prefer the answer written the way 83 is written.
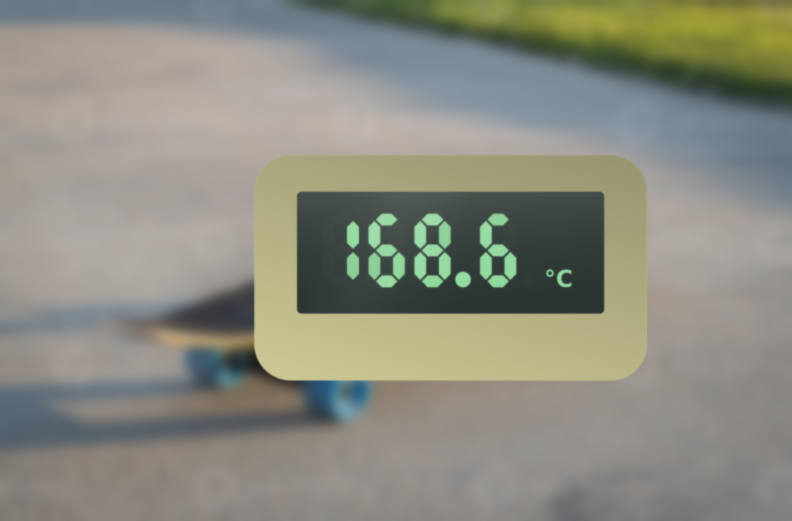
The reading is 168.6
